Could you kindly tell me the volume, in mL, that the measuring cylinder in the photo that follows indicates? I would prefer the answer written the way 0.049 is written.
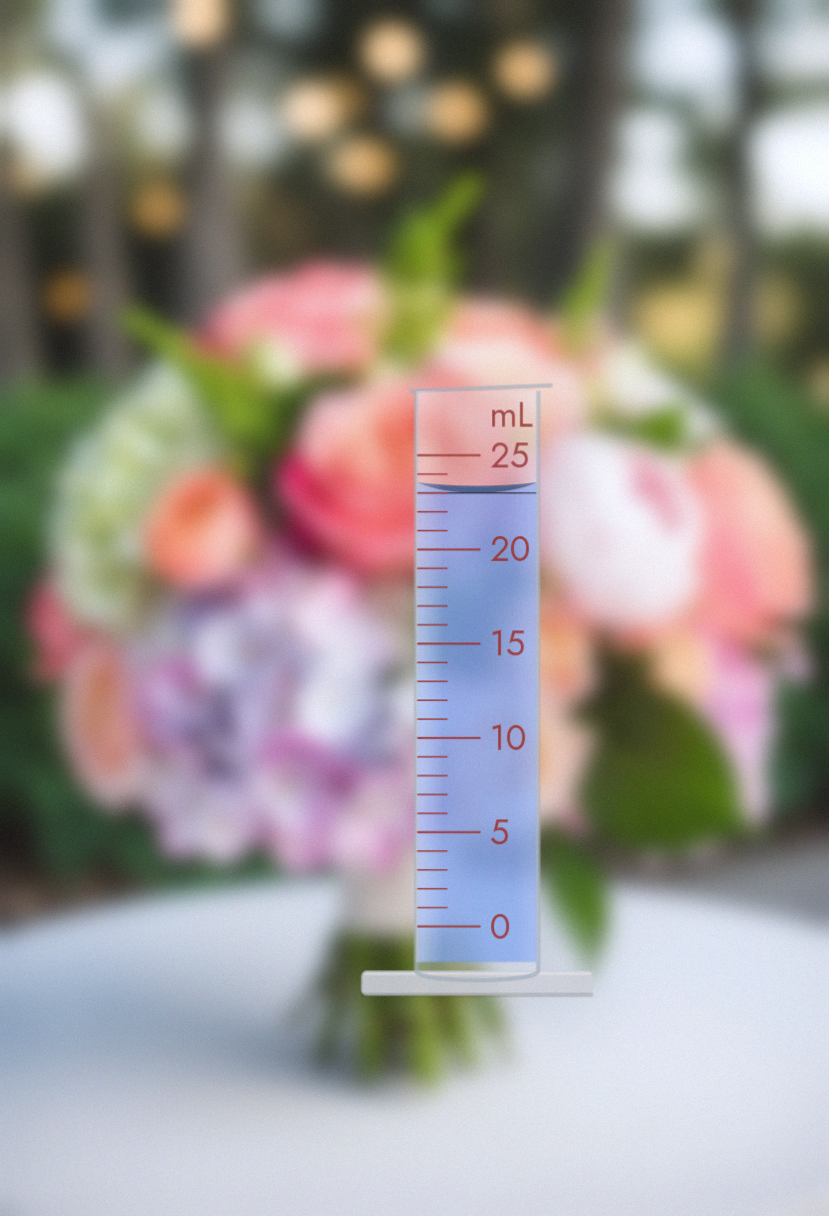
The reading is 23
